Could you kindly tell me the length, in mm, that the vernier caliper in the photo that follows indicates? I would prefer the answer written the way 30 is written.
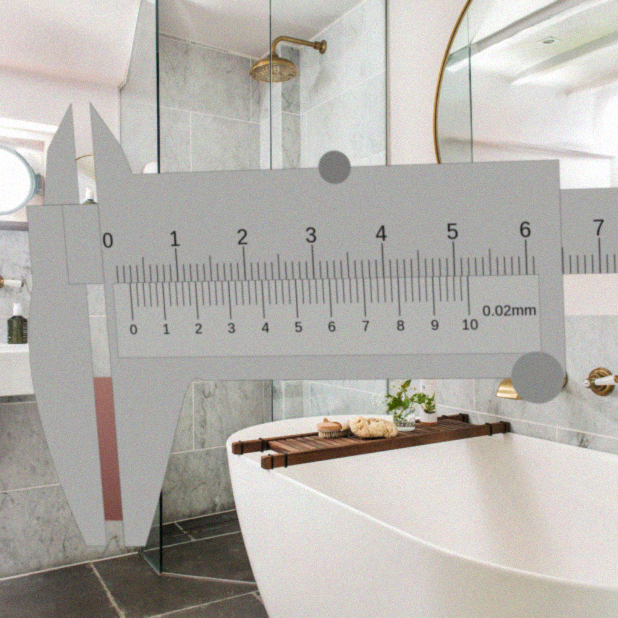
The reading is 2.8
